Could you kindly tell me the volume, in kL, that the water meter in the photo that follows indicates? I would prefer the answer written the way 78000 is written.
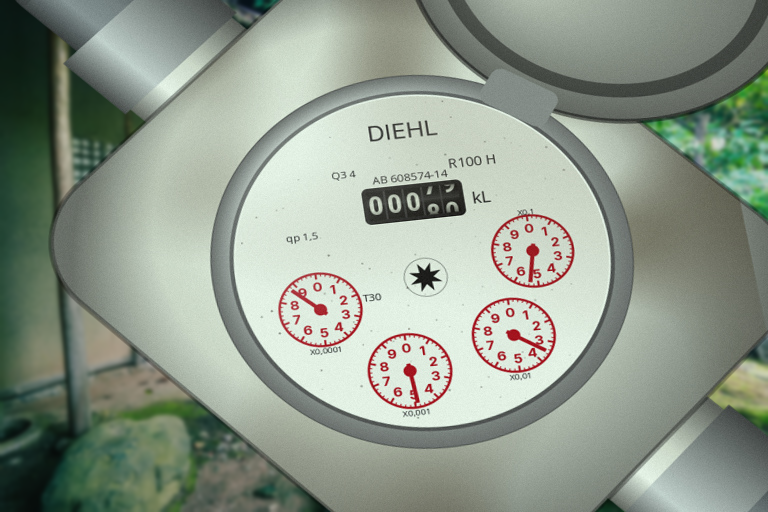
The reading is 79.5348
